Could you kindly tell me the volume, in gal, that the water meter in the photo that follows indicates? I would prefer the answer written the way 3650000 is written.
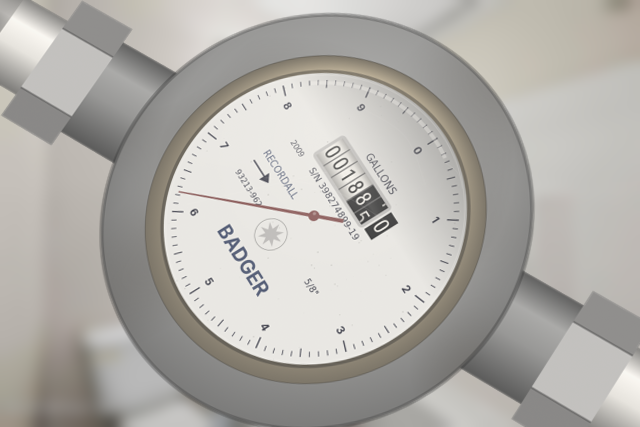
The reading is 18846.2
